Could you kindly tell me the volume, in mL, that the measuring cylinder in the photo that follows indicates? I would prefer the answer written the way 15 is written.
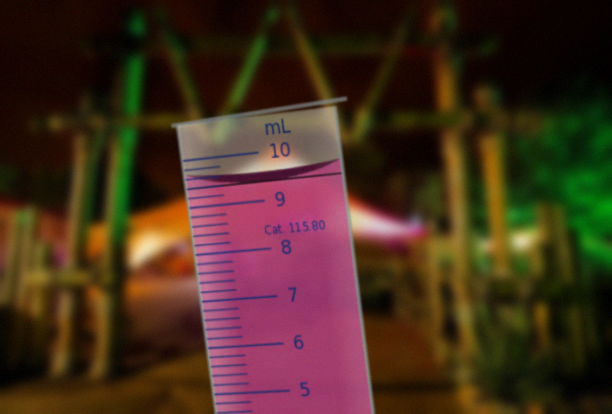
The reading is 9.4
